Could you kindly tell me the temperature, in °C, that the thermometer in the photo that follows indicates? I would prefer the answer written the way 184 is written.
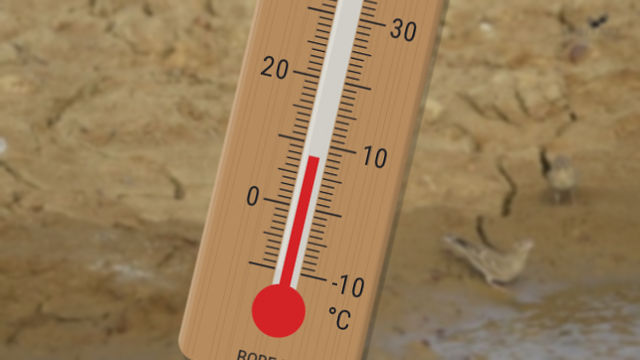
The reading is 8
